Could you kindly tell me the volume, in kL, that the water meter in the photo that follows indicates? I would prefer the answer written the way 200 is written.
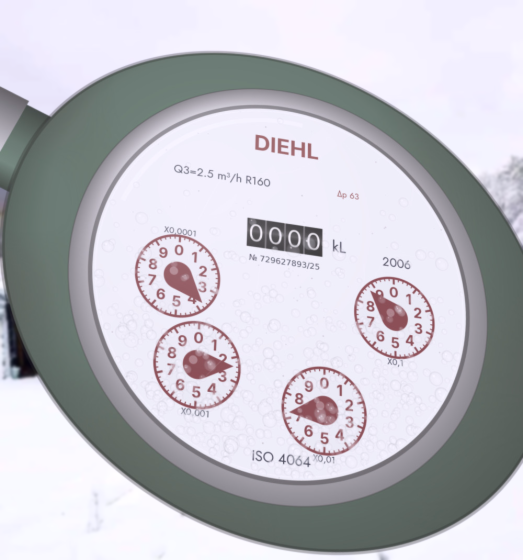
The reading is 0.8723
